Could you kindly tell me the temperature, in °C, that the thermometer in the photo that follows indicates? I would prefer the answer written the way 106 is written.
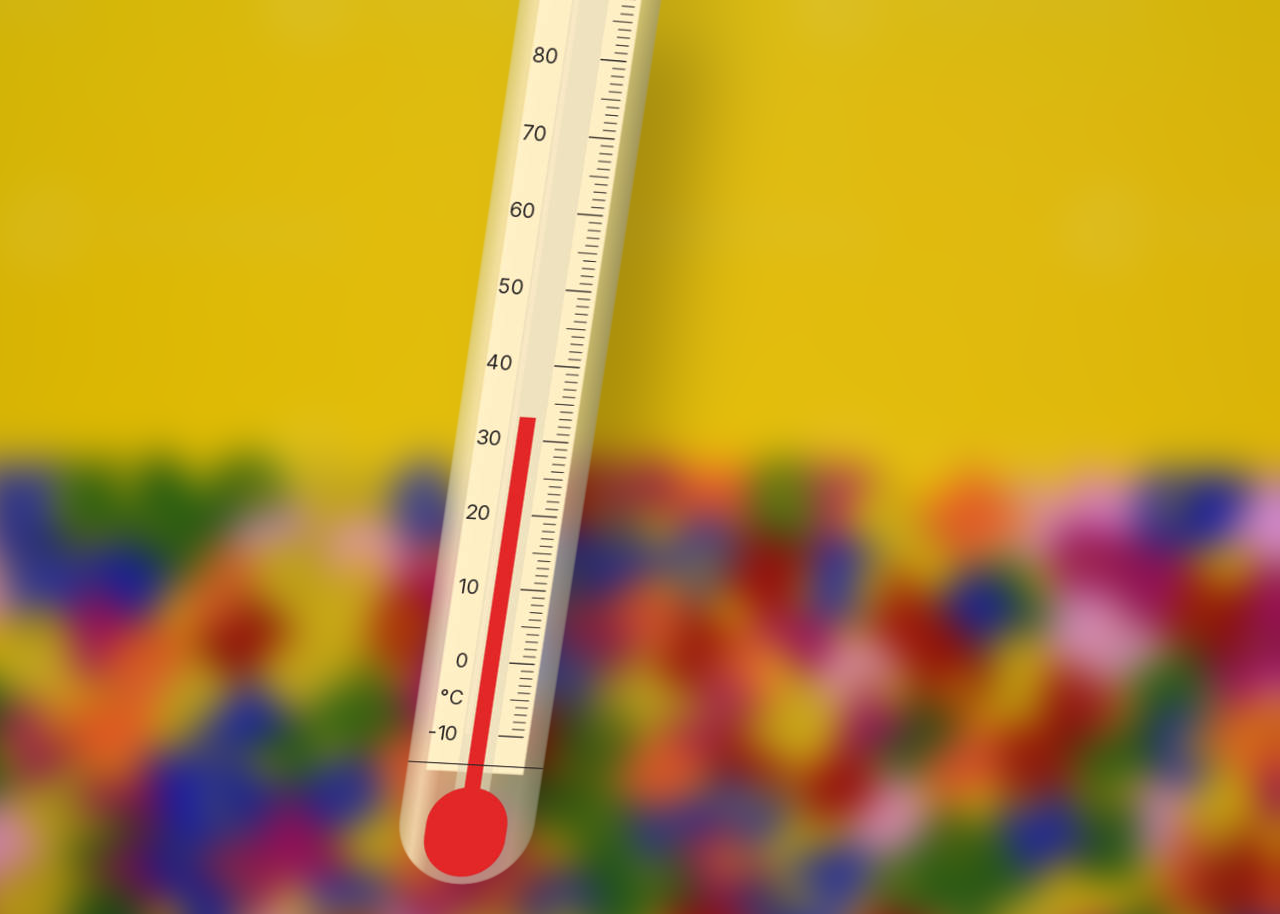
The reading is 33
